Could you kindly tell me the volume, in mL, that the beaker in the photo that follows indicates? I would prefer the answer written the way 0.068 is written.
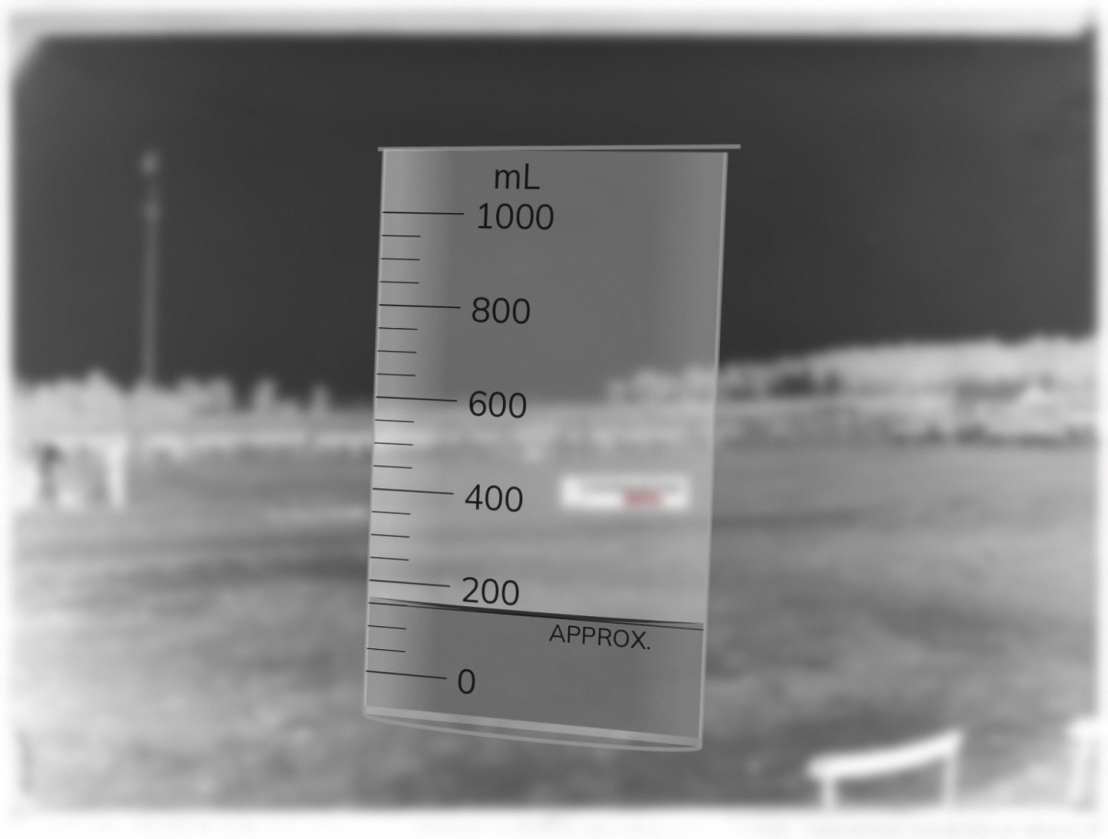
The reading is 150
